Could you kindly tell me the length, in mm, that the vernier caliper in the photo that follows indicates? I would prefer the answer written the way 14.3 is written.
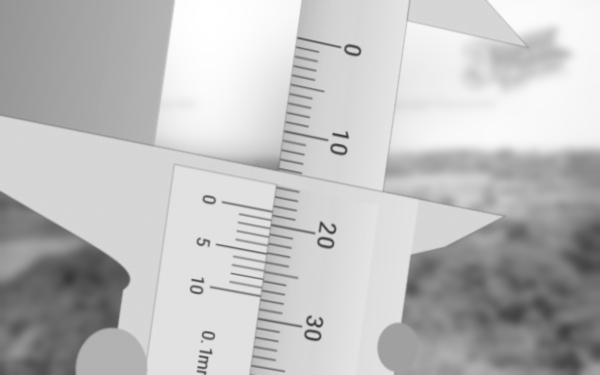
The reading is 18.6
